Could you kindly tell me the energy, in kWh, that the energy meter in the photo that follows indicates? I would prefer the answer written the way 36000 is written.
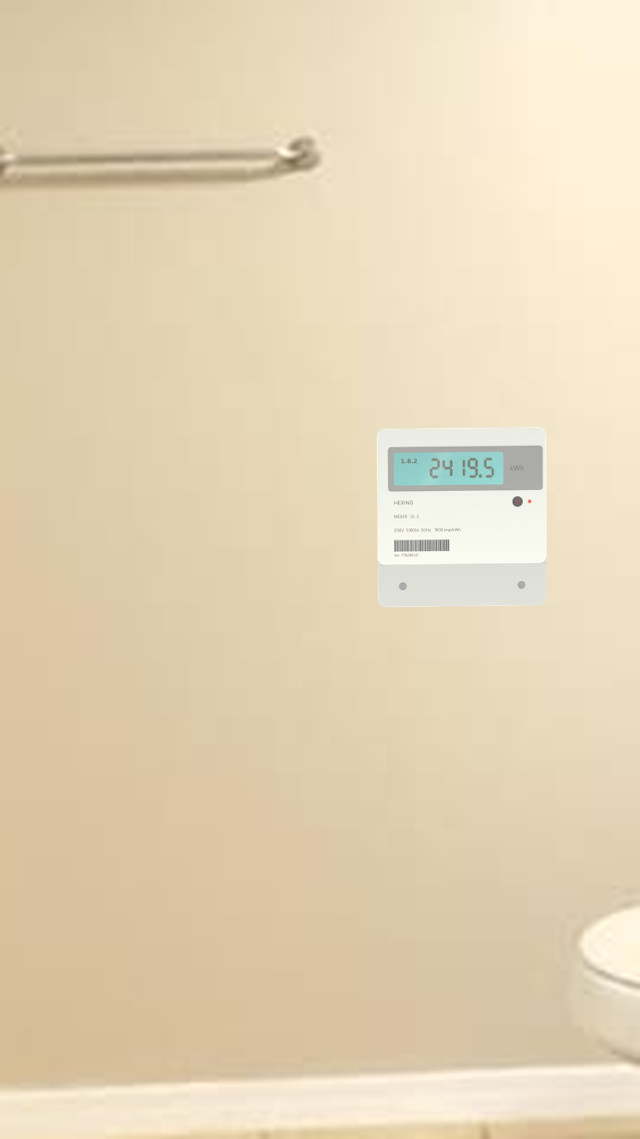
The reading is 2419.5
